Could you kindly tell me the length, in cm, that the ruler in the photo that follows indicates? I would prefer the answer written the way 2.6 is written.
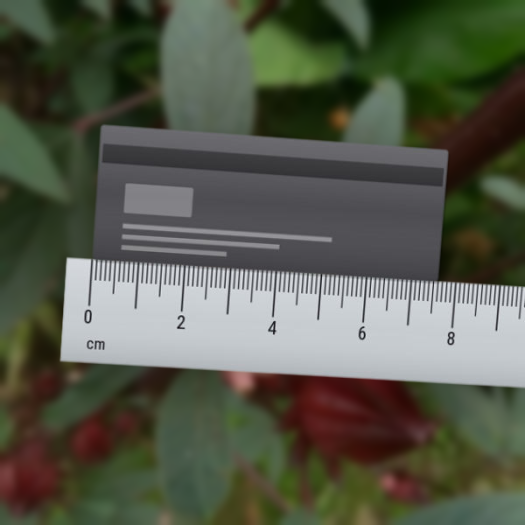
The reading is 7.6
